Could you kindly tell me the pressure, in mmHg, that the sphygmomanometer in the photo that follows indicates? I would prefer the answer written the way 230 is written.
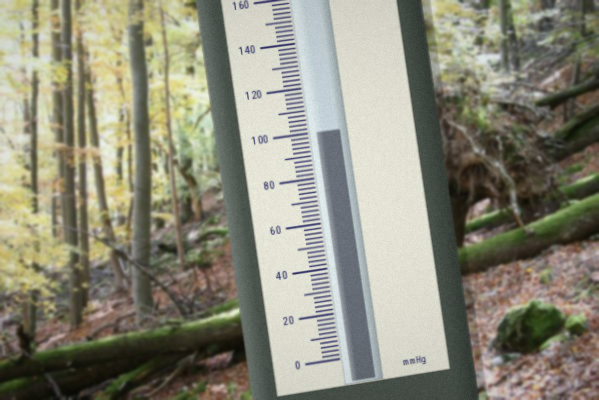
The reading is 100
